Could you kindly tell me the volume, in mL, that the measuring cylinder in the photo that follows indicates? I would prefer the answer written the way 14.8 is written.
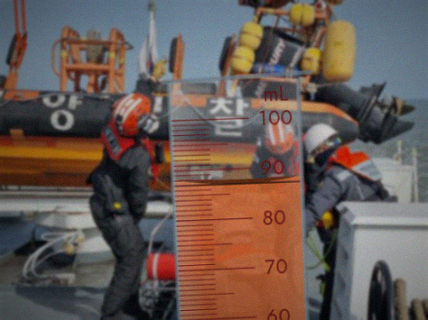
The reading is 87
